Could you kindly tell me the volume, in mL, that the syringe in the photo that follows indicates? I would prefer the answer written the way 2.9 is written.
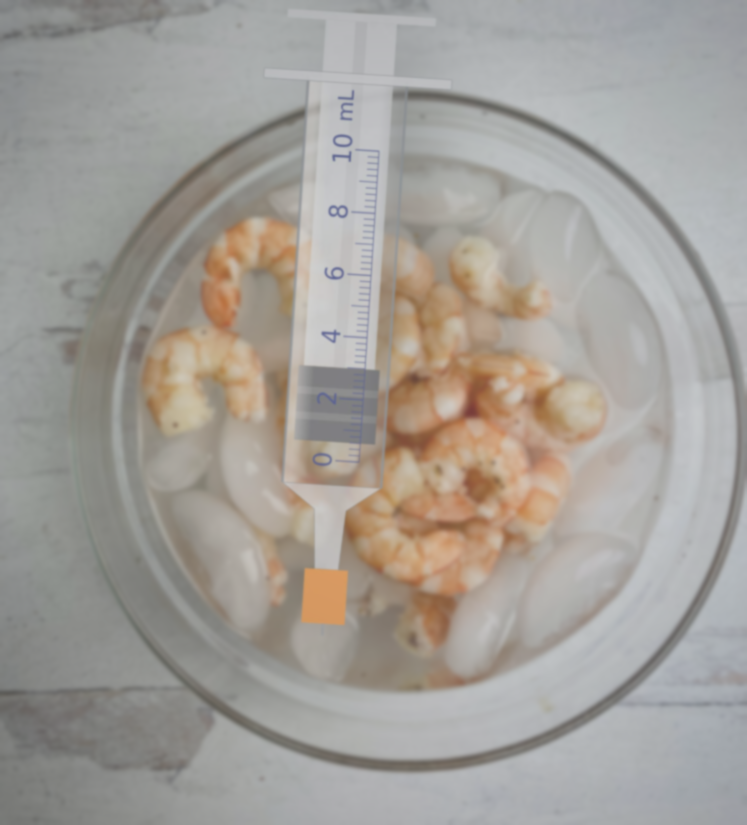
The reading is 0.6
